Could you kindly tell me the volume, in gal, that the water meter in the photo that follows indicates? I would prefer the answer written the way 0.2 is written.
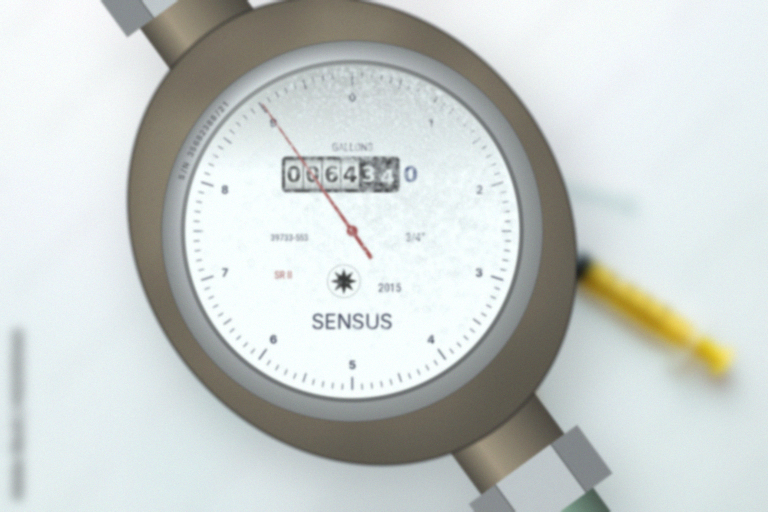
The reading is 64339.0
